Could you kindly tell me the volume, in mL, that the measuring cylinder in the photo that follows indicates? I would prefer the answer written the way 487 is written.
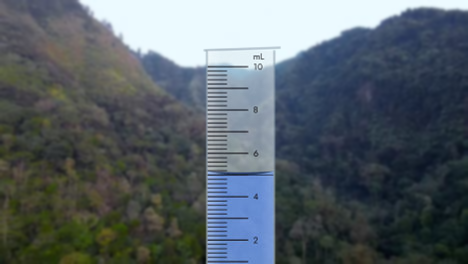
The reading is 5
